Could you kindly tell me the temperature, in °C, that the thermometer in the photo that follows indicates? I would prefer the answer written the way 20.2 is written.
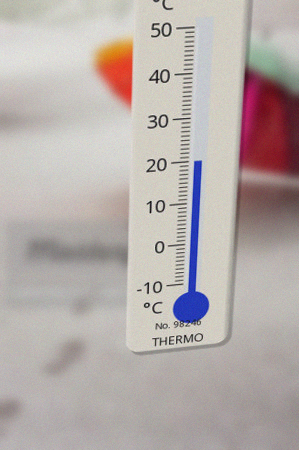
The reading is 20
